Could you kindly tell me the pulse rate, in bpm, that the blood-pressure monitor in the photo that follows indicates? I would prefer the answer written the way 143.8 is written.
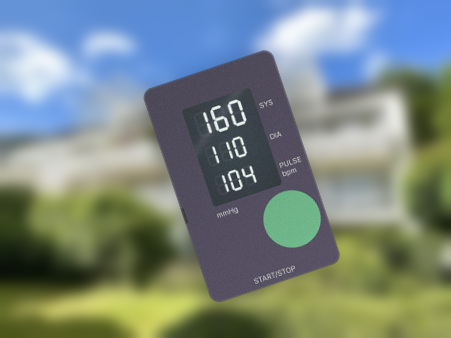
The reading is 104
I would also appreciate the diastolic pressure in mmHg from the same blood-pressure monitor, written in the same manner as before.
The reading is 110
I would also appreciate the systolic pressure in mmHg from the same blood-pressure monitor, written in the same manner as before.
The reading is 160
